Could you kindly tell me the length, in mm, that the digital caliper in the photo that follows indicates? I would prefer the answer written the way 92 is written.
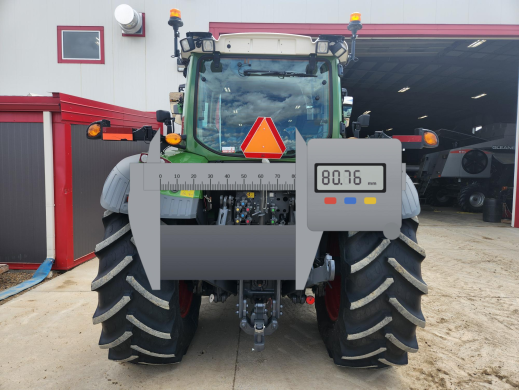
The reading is 80.76
